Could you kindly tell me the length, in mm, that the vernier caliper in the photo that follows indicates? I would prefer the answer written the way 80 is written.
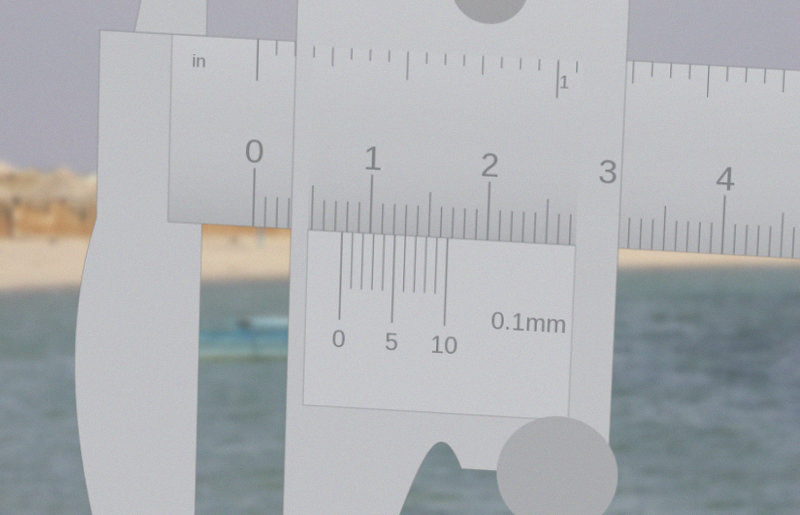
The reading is 7.6
